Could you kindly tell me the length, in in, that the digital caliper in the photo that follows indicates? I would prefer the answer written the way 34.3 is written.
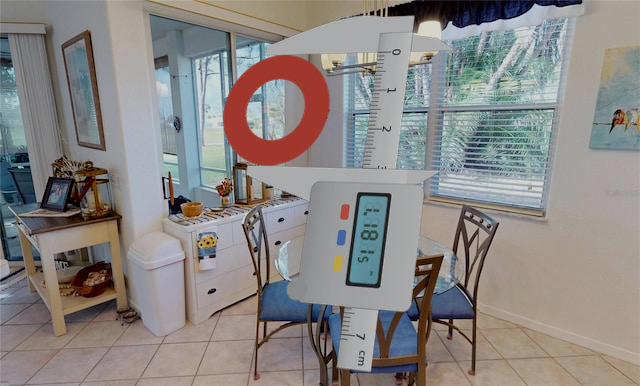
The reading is 1.1815
